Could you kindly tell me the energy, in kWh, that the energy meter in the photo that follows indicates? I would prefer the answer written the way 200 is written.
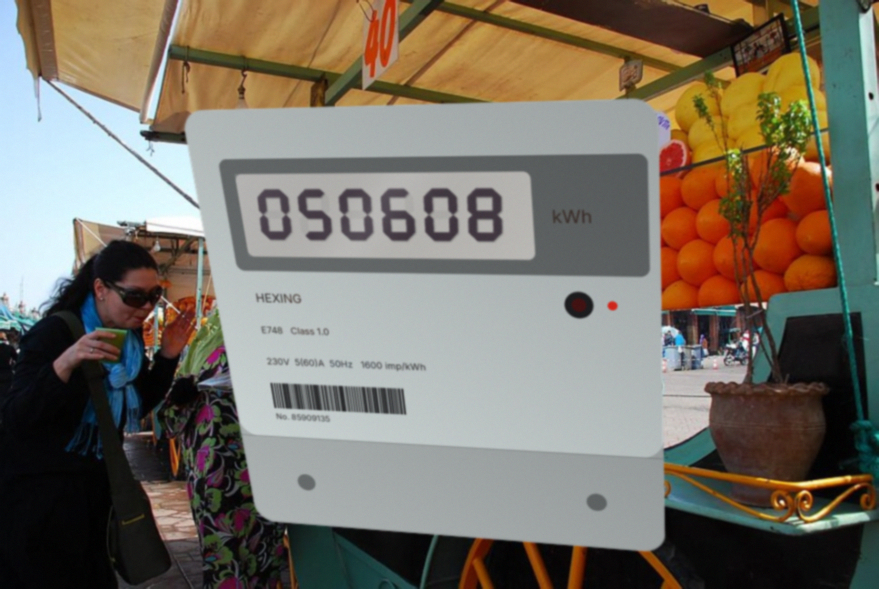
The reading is 50608
